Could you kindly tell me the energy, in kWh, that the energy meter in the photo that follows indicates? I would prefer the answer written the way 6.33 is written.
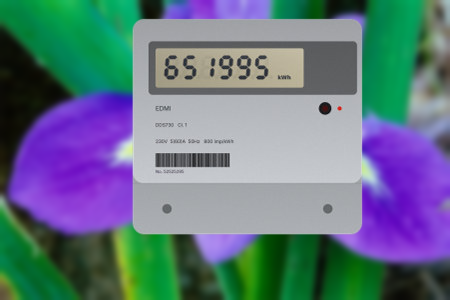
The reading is 651995
